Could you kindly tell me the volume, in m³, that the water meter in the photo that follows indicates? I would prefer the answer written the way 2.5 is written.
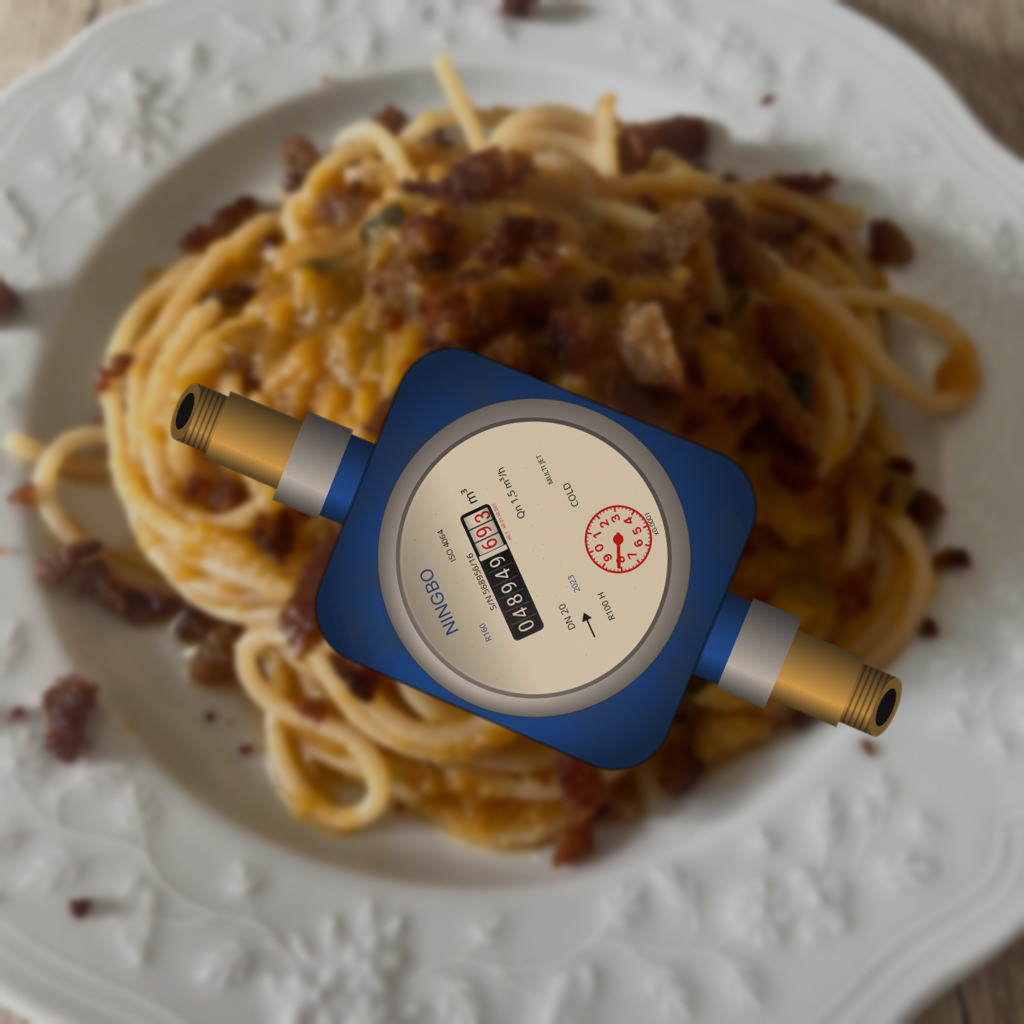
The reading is 48949.6928
